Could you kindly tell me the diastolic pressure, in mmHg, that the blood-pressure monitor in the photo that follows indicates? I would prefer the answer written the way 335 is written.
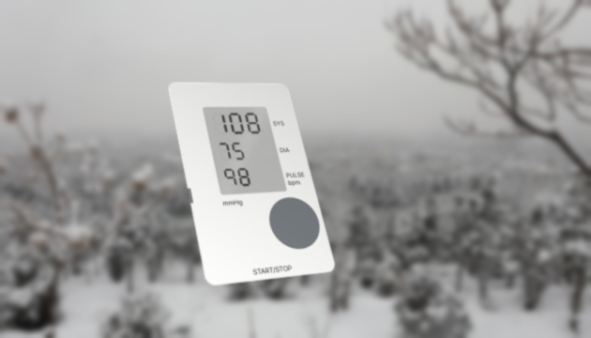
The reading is 75
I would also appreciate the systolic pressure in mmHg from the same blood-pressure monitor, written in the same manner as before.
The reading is 108
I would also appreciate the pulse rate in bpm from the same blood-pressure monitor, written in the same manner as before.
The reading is 98
